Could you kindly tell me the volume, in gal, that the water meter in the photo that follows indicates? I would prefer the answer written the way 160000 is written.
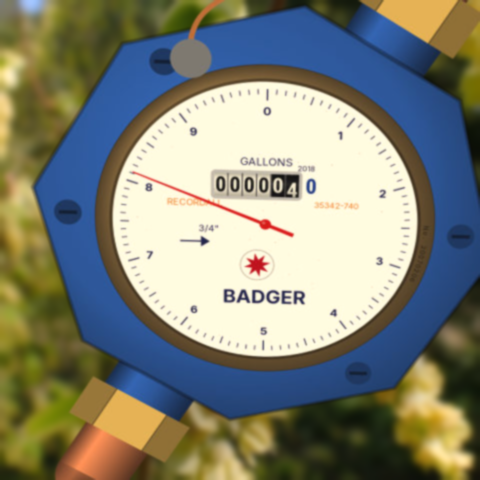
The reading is 38.1
